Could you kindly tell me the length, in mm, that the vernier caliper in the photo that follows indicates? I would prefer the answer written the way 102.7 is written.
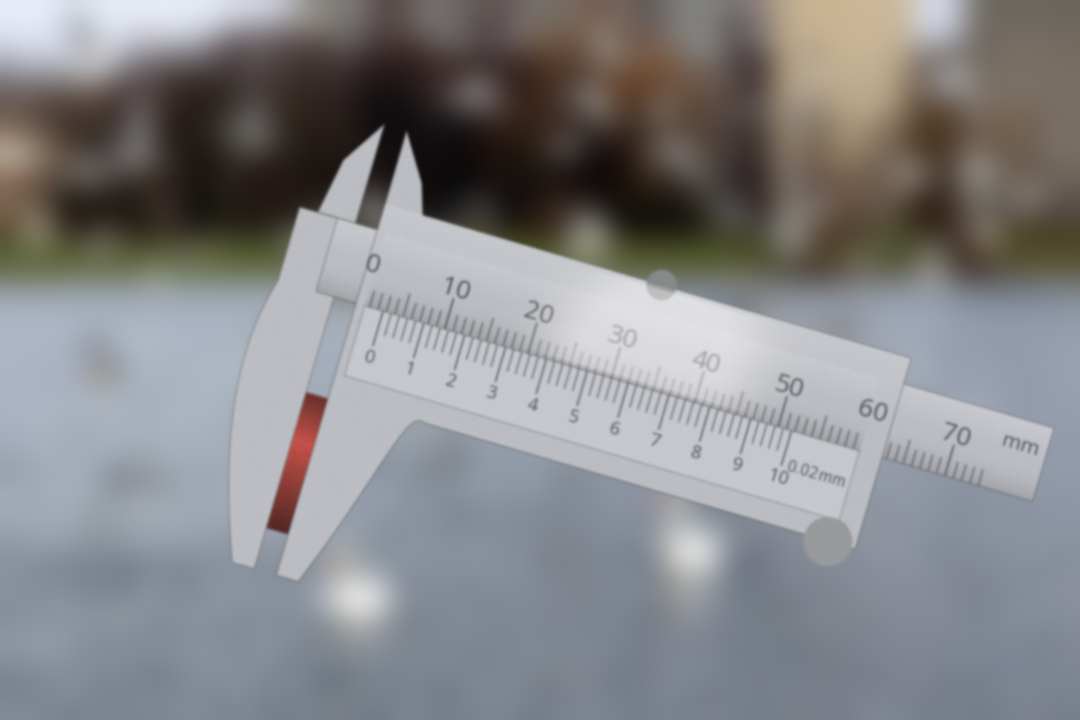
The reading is 2.6
